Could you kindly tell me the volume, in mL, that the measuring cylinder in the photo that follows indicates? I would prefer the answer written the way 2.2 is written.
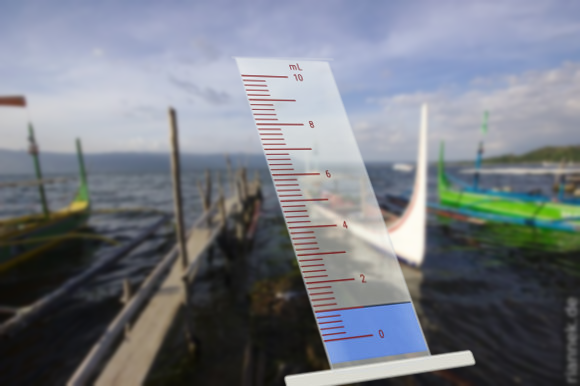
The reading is 1
